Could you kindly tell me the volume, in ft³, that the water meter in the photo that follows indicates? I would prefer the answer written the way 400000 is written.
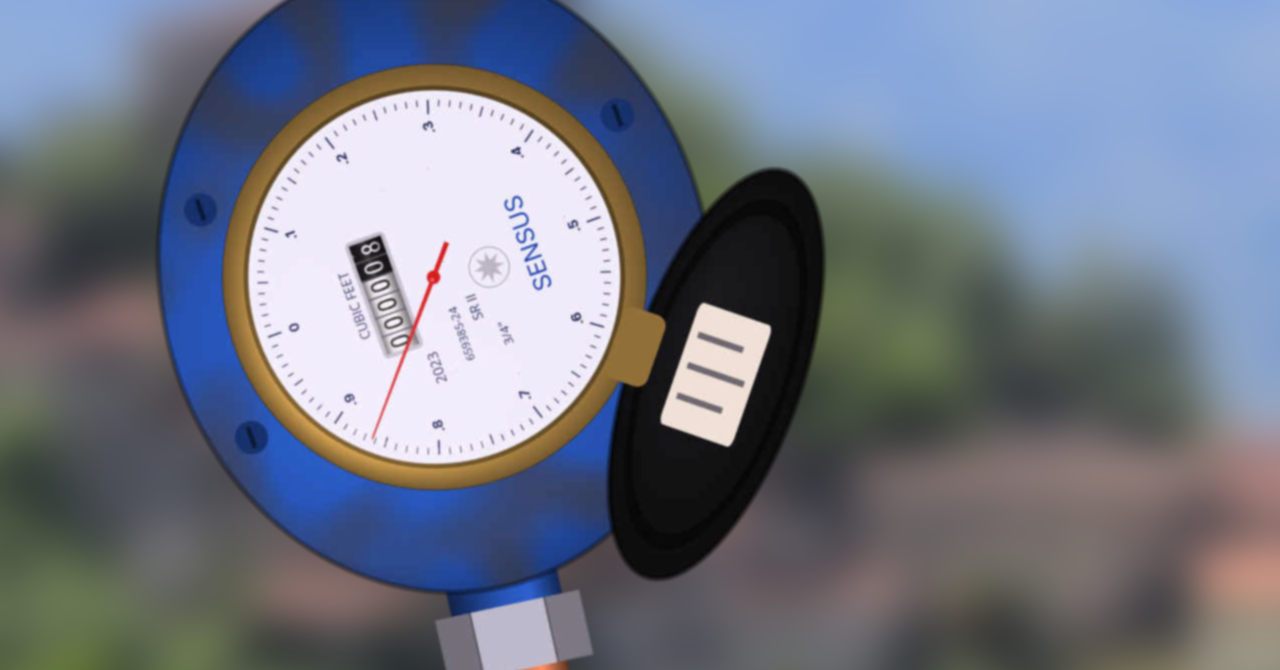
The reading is 7.86
